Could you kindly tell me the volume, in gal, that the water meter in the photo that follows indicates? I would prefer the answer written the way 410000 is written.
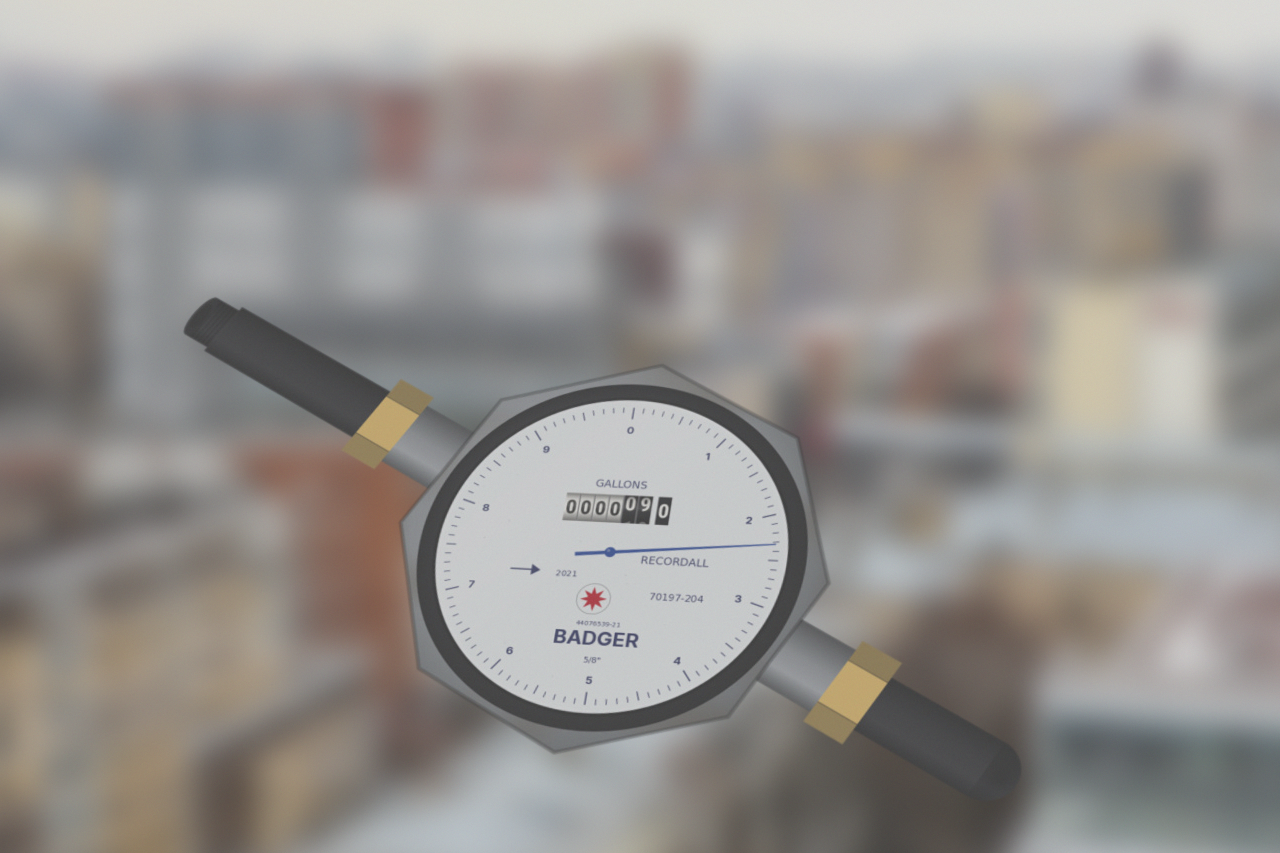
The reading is 92.3
